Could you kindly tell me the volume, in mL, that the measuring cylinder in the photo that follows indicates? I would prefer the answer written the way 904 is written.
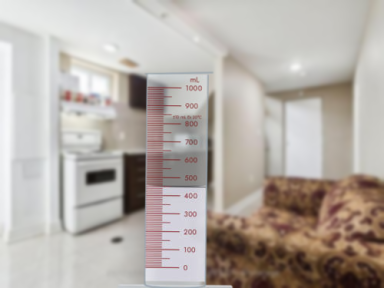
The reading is 450
